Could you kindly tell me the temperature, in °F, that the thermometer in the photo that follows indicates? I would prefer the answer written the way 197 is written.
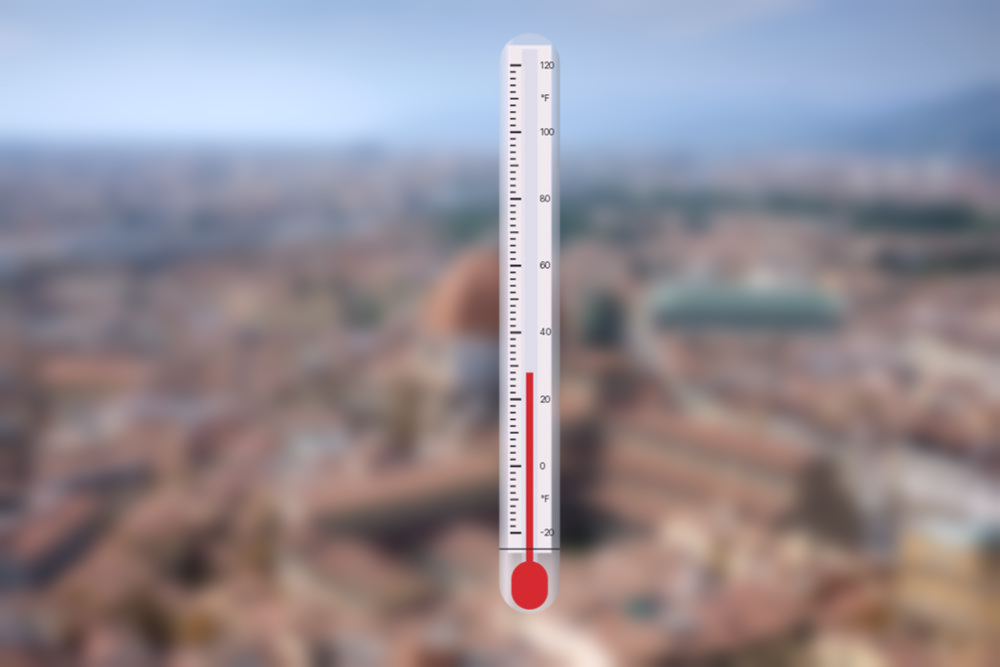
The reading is 28
